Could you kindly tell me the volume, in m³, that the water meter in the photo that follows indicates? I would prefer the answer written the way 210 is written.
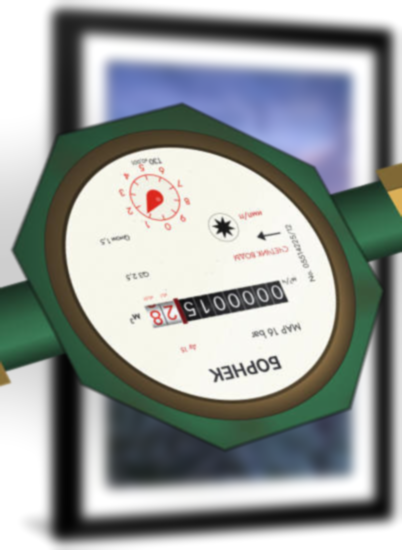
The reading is 15.281
